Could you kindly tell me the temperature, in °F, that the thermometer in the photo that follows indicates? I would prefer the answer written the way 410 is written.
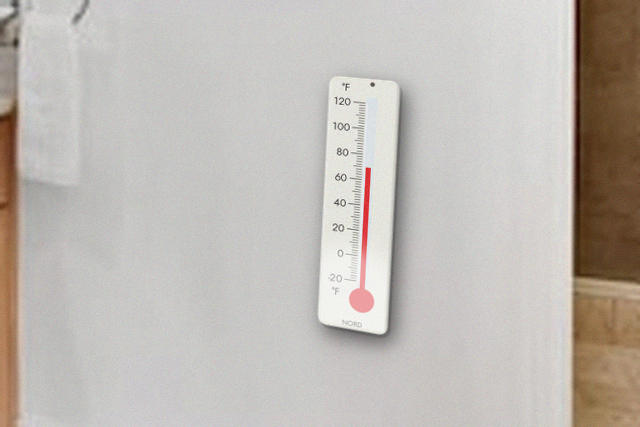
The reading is 70
